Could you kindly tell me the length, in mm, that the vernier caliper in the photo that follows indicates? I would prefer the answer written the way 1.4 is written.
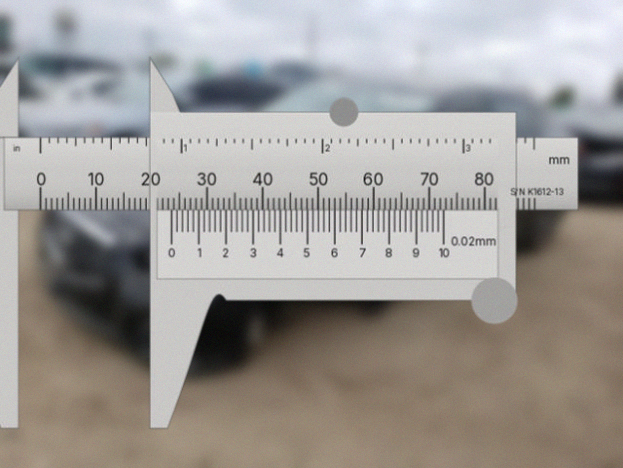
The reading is 23.6
